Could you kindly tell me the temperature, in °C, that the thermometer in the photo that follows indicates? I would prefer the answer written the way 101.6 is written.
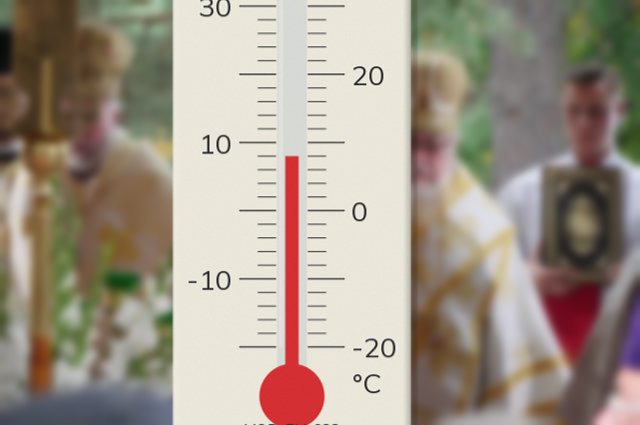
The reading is 8
